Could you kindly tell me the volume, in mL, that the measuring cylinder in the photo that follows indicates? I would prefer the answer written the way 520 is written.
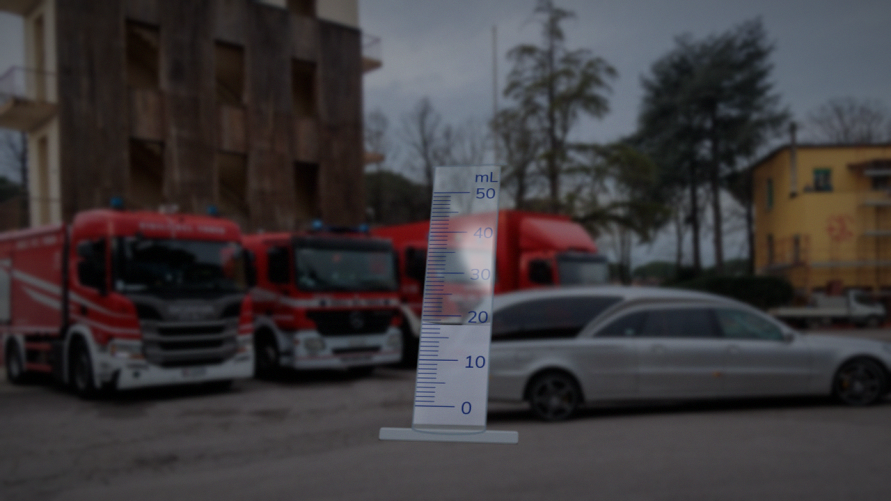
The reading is 18
